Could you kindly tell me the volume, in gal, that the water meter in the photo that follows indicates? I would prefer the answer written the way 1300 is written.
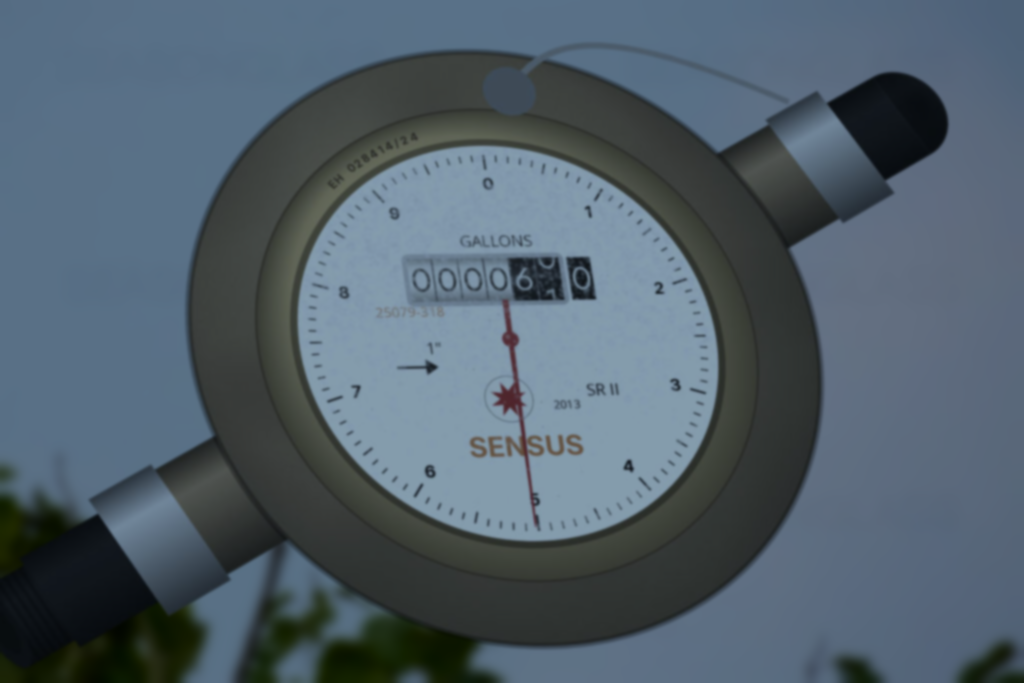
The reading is 605.0
